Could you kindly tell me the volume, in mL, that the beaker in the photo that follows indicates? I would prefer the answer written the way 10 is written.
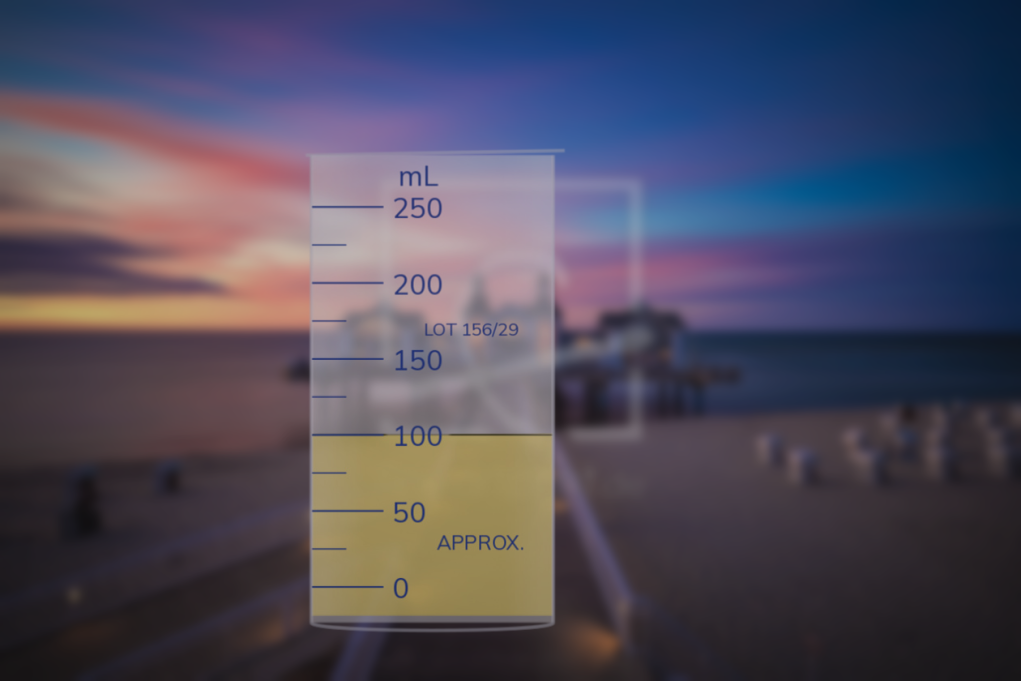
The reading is 100
